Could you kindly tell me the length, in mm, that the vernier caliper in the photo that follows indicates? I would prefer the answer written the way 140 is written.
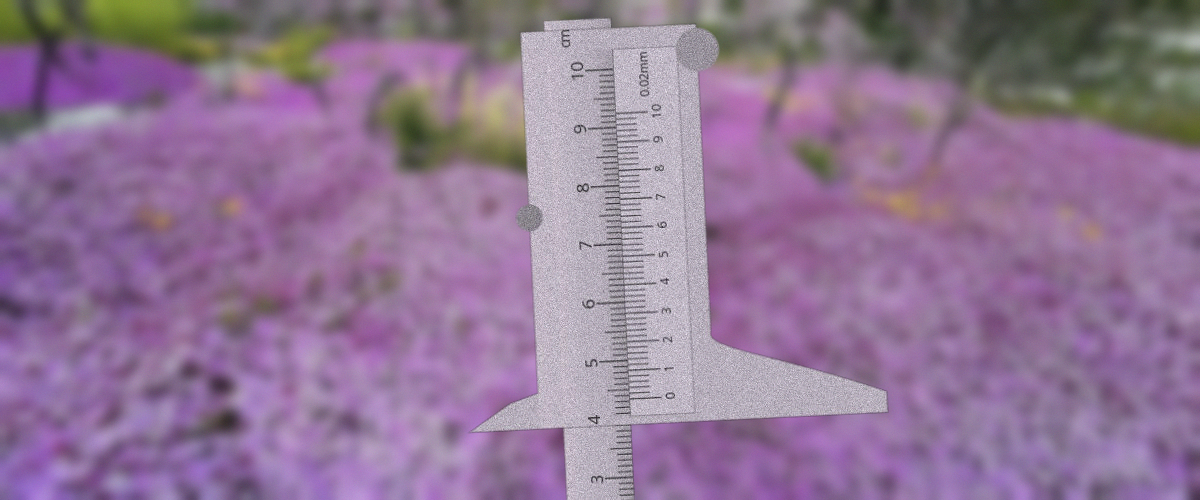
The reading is 43.4
